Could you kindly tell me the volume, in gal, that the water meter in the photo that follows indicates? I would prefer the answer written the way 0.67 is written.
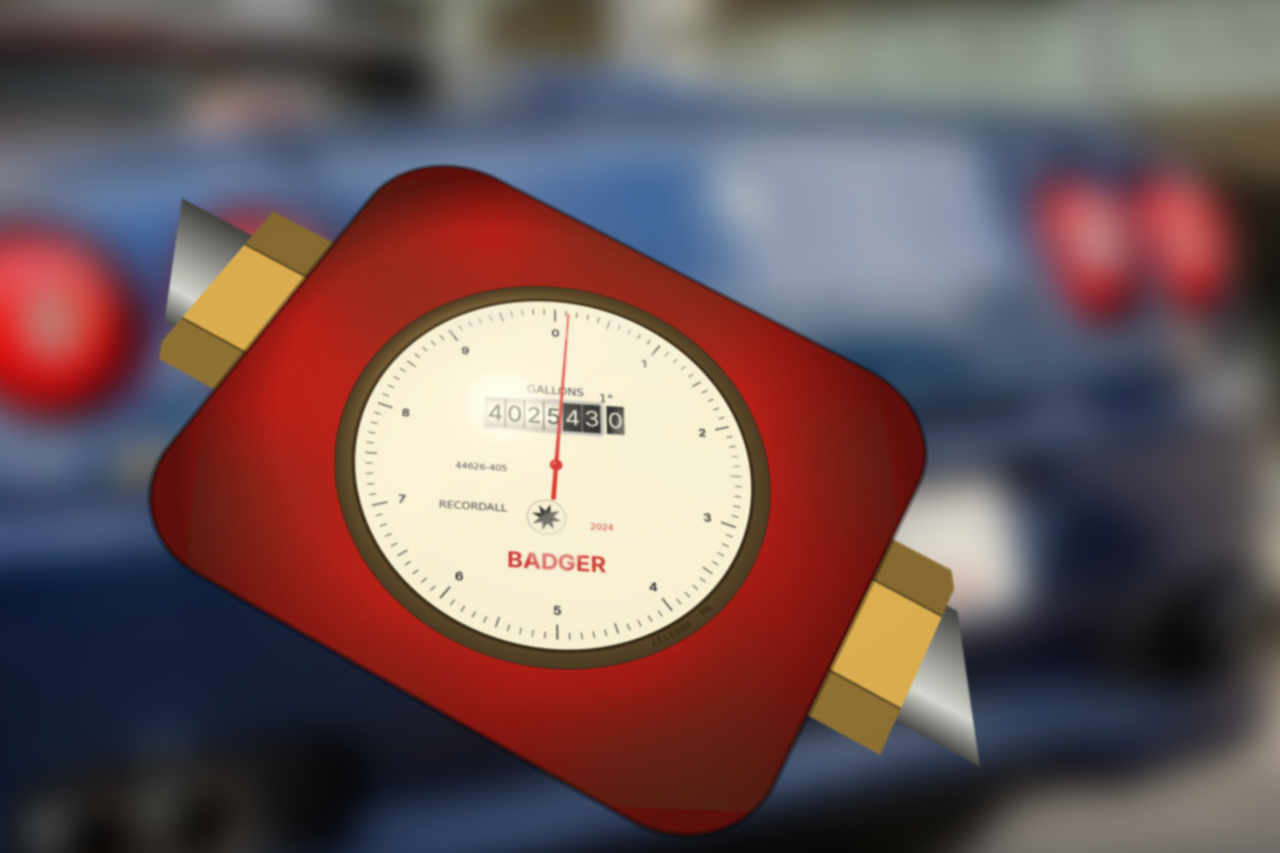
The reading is 4025430.1
